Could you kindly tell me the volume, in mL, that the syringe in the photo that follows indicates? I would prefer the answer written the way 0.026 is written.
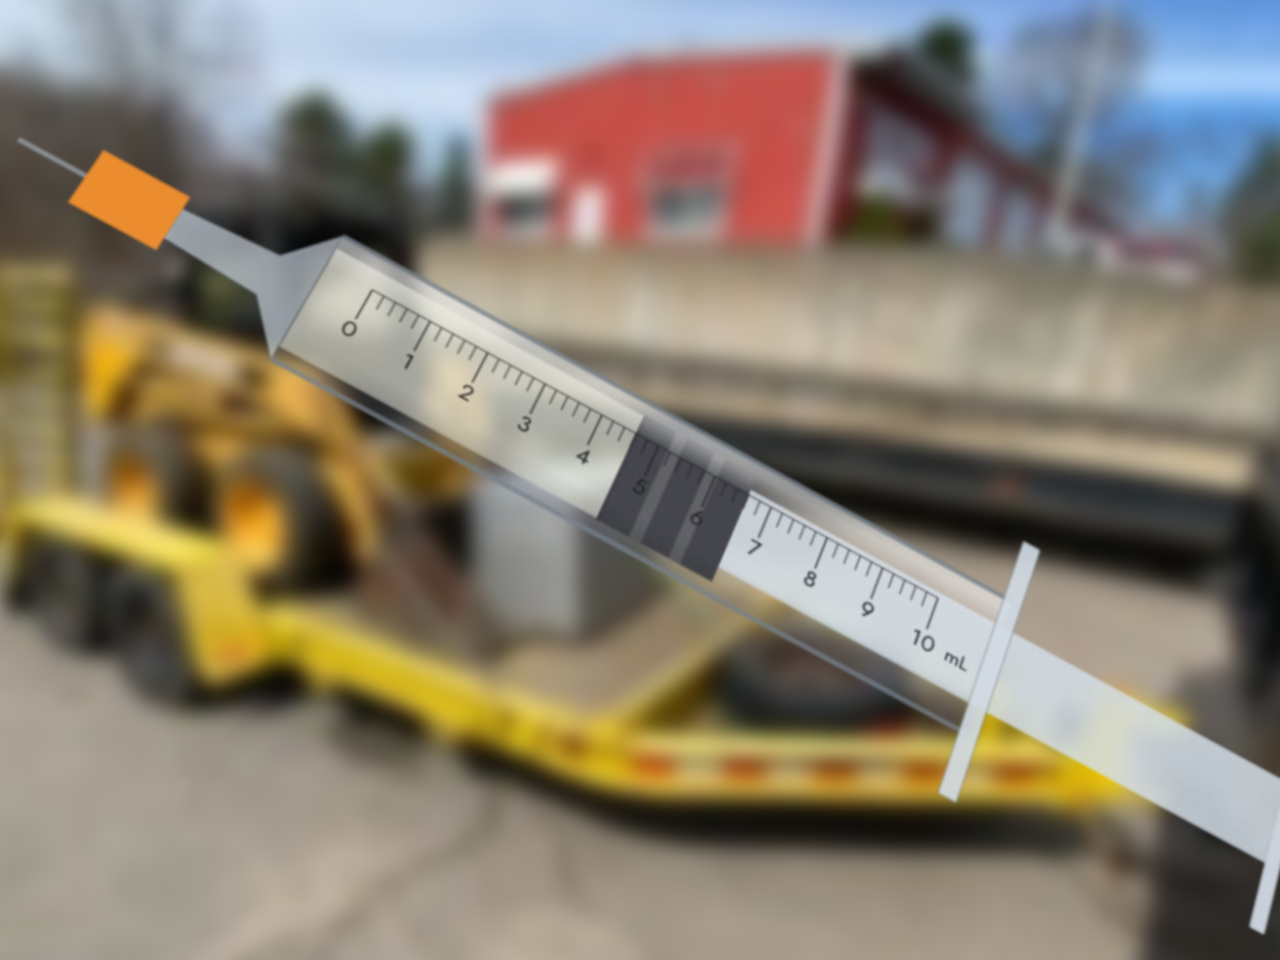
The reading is 4.6
